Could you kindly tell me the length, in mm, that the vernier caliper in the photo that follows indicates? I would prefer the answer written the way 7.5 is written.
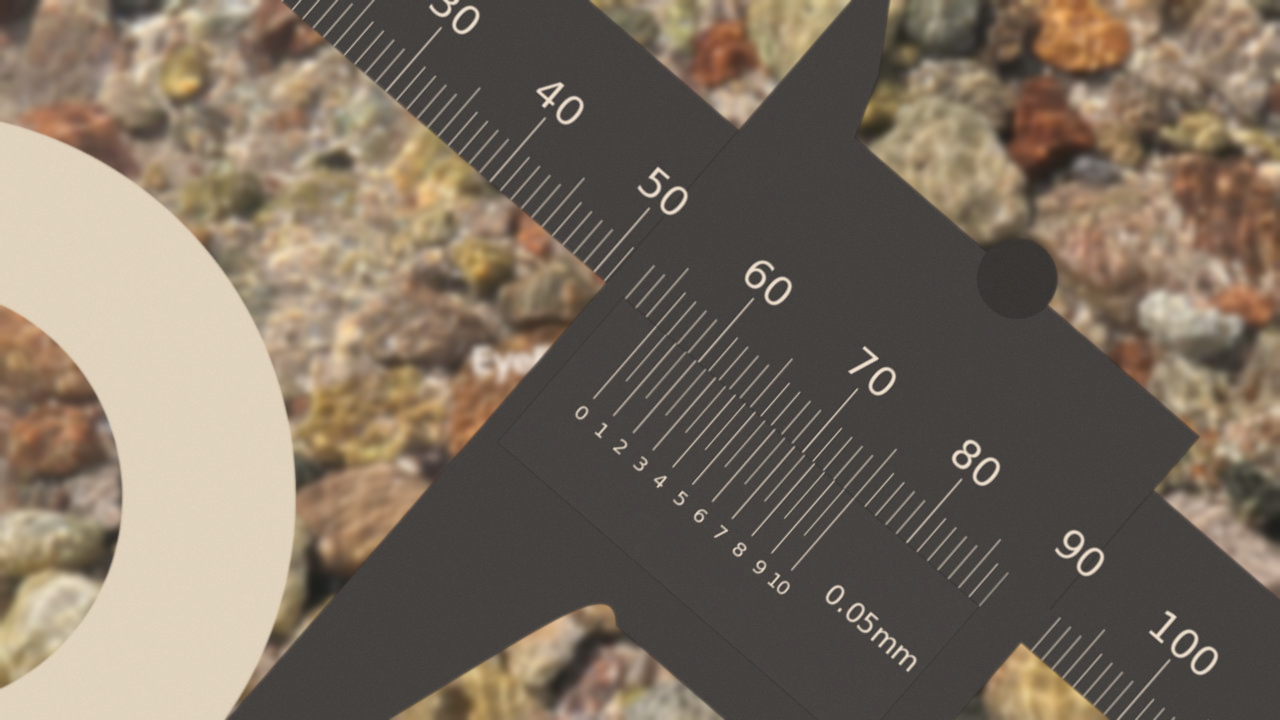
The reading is 56.0
